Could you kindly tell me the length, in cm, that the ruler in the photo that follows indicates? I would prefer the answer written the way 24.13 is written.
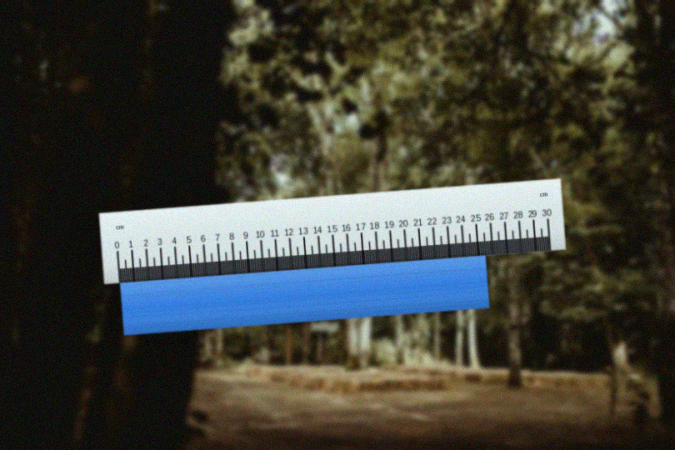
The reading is 25.5
